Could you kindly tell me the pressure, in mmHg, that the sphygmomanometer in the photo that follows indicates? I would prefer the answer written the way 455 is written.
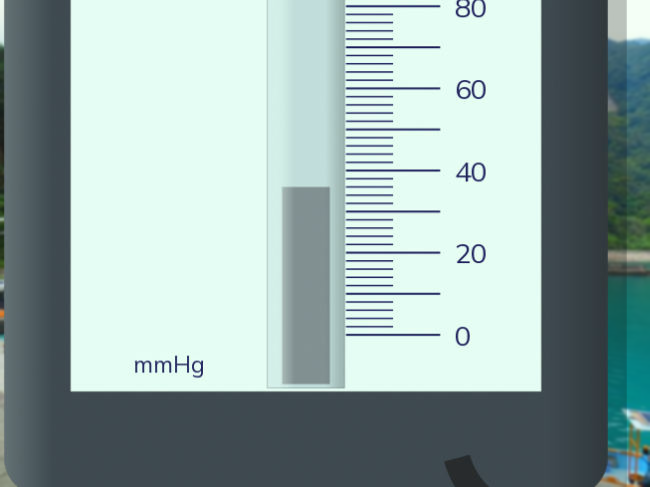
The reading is 36
